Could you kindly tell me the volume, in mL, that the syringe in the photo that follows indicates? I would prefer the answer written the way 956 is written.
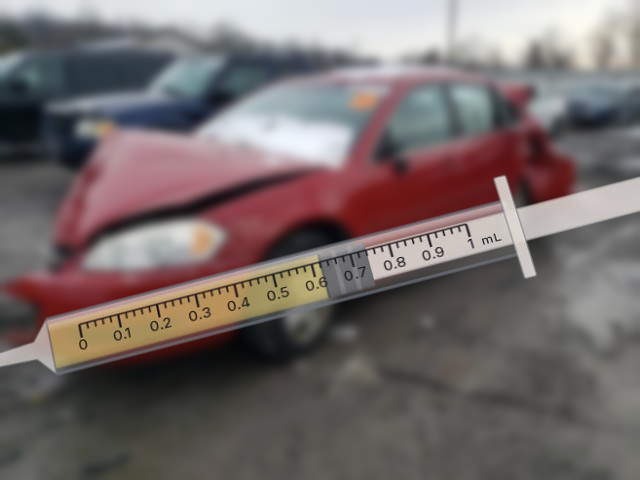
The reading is 0.62
